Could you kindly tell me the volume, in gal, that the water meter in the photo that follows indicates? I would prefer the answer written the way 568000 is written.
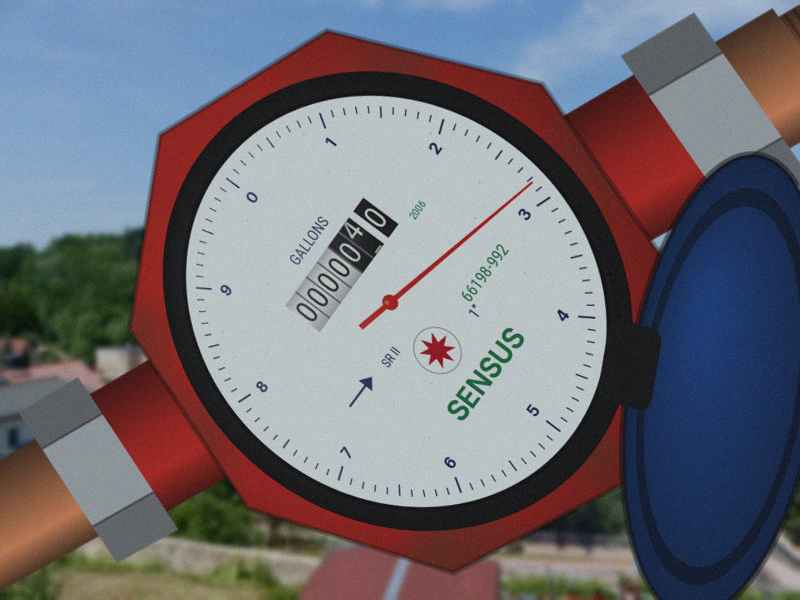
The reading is 42.8
